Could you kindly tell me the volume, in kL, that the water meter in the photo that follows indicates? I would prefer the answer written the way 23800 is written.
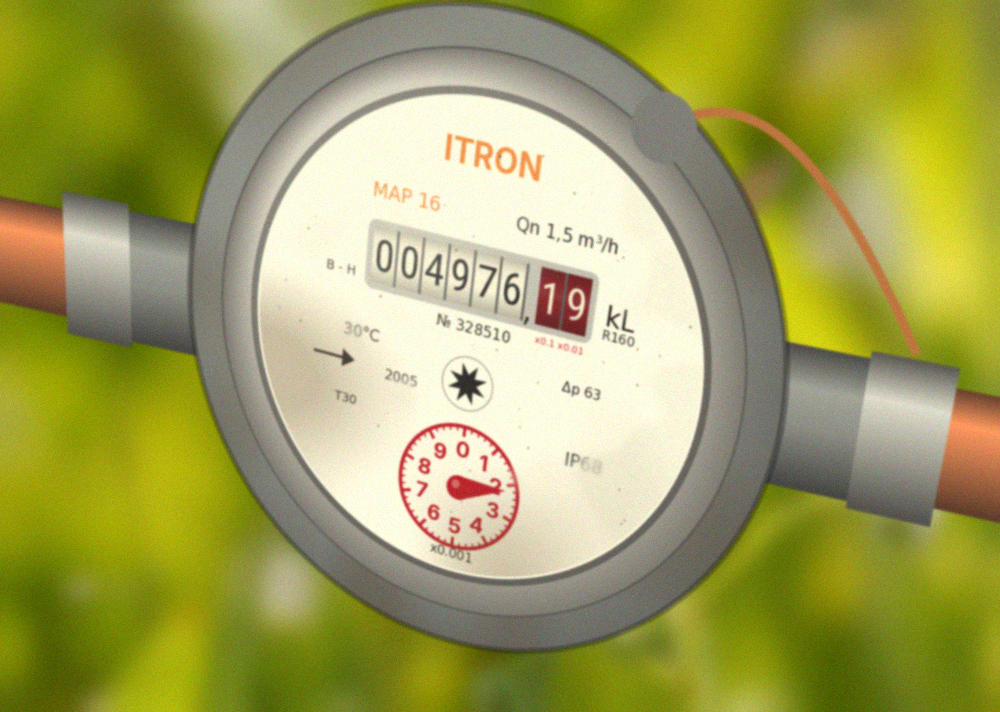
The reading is 4976.192
